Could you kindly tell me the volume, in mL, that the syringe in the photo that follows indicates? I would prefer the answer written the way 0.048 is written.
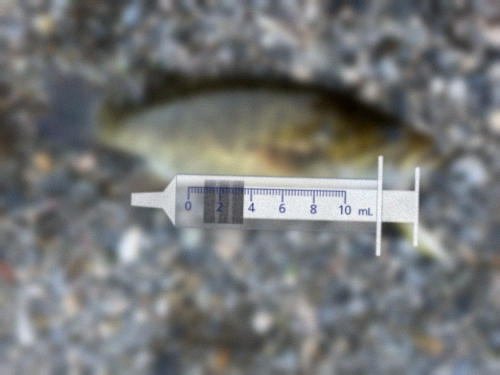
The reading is 1
